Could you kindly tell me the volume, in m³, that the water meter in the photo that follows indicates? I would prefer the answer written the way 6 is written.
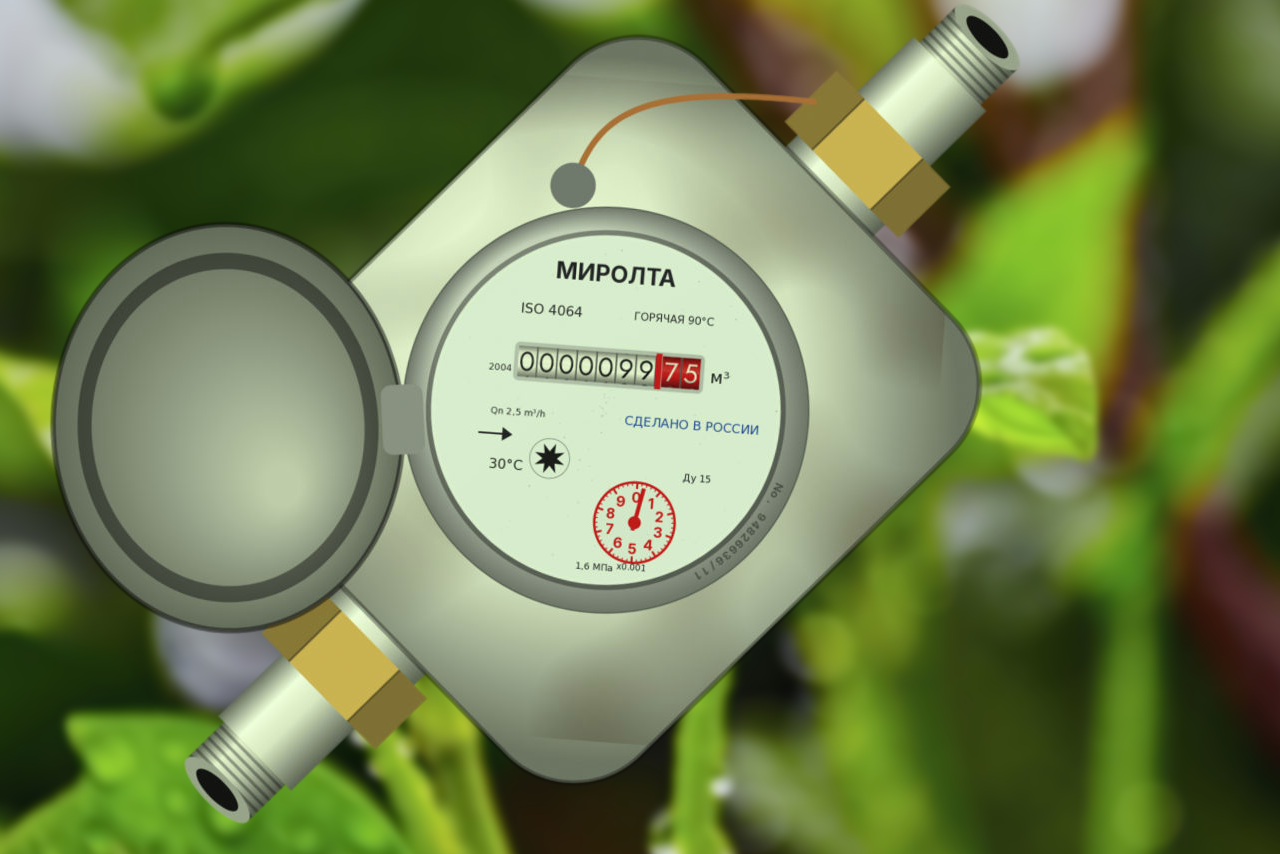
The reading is 99.750
